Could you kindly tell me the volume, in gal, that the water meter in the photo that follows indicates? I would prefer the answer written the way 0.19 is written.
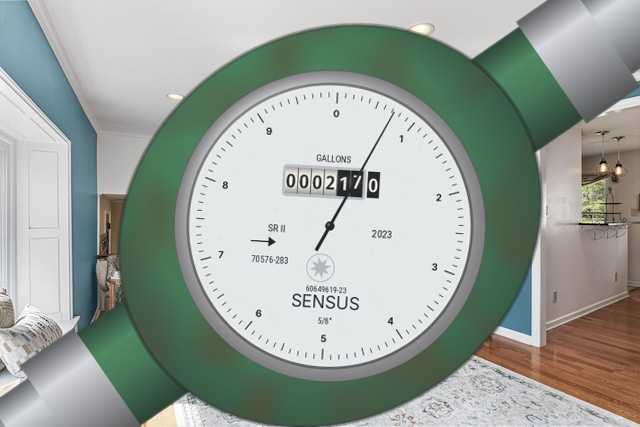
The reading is 2170.7
